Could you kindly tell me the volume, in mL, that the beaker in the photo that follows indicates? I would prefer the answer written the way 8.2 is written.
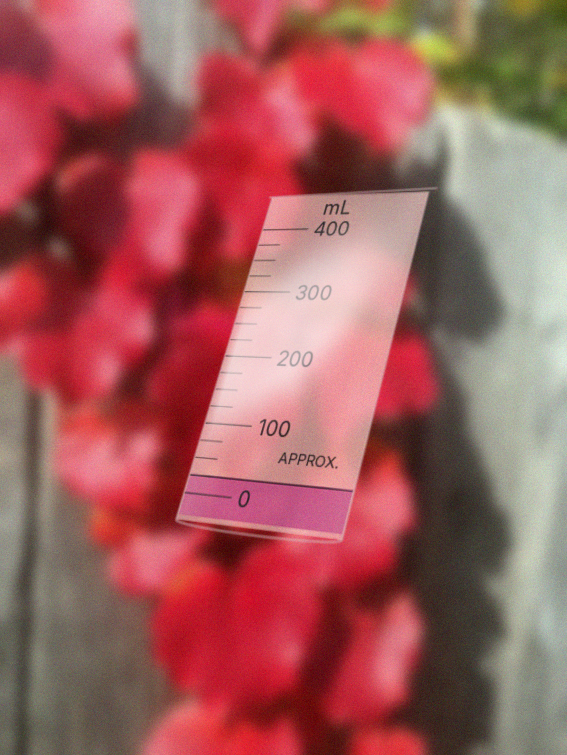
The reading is 25
